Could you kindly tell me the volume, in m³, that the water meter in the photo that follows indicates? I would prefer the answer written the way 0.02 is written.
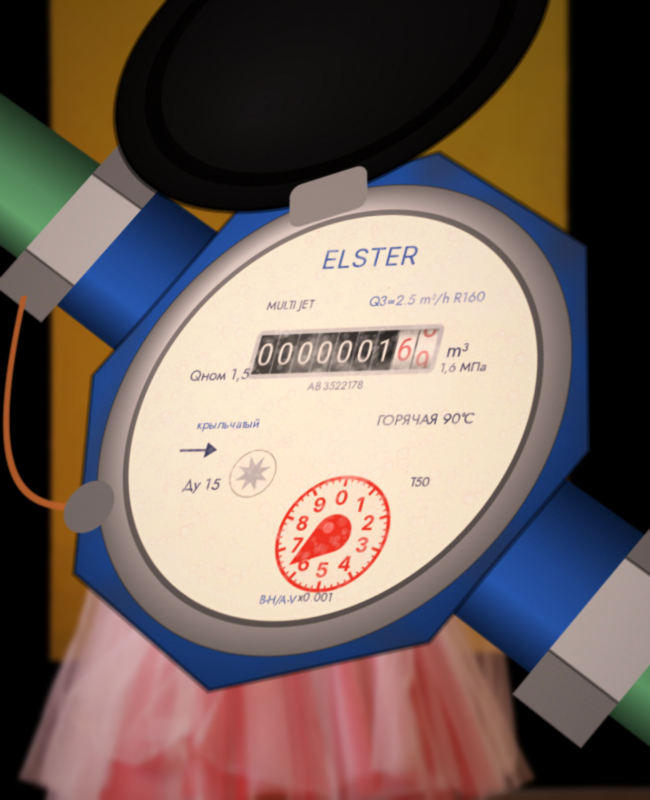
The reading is 1.686
